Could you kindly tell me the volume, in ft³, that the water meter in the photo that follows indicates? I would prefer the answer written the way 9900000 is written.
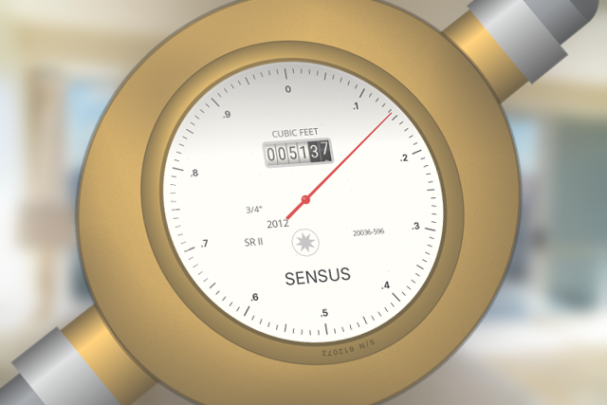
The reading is 5137.14
